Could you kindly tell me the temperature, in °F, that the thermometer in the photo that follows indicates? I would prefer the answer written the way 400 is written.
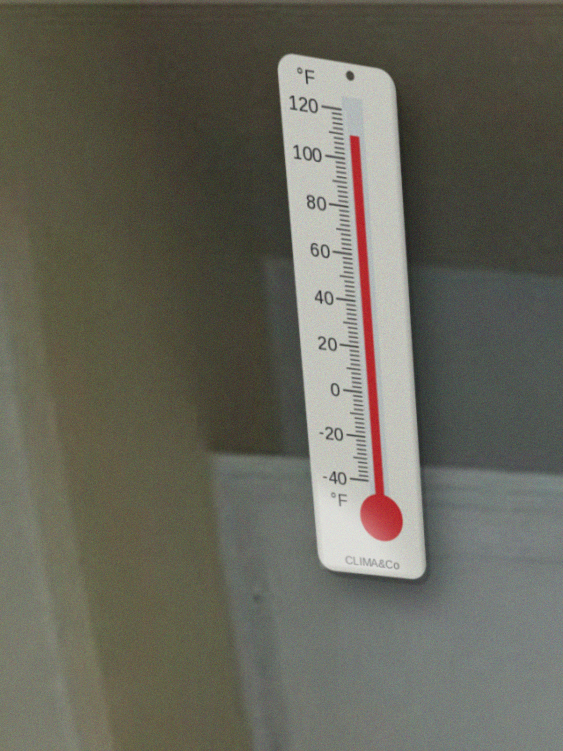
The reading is 110
